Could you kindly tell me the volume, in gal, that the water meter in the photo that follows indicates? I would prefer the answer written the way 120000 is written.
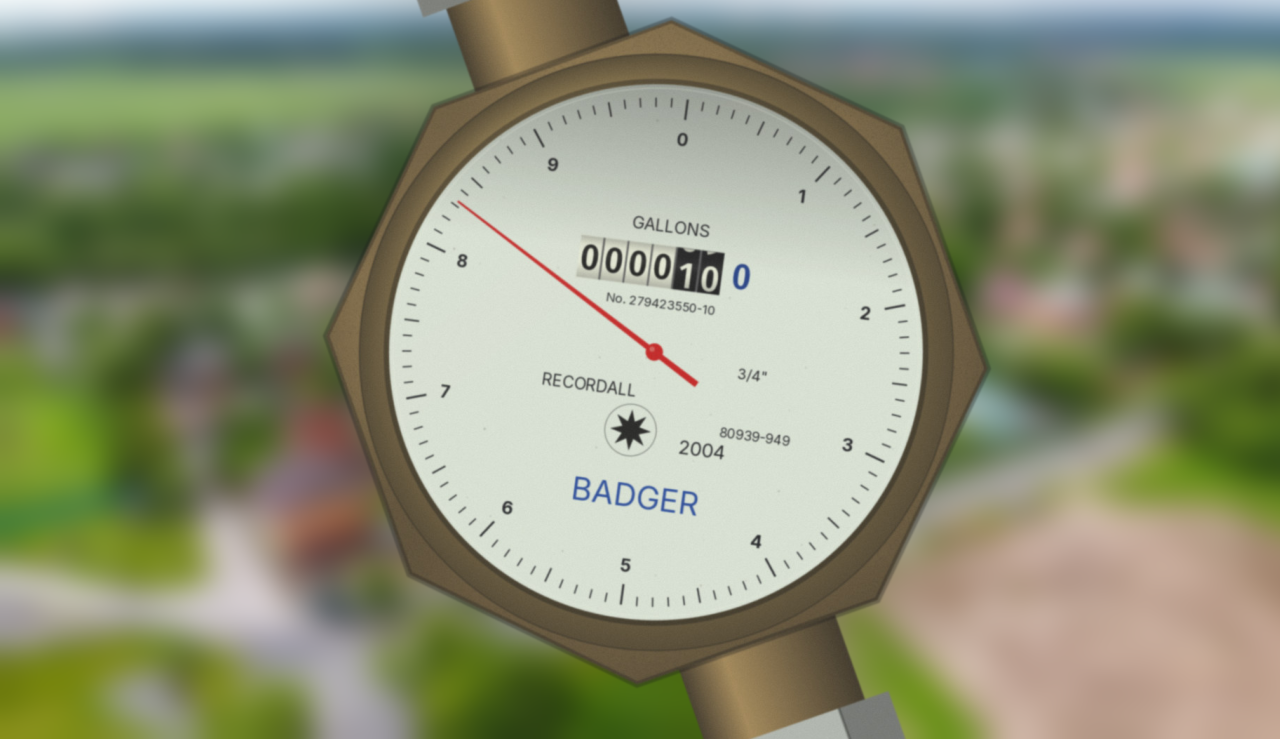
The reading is 98.3
